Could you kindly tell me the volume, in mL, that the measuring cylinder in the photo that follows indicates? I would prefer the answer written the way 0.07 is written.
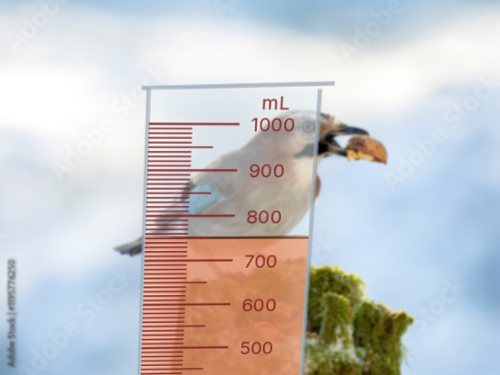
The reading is 750
